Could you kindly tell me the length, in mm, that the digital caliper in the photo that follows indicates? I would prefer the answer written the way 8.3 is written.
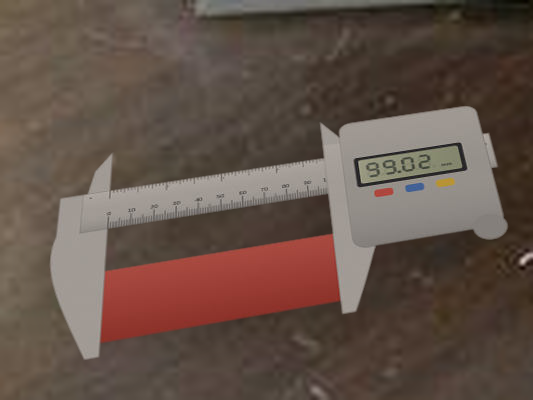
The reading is 99.02
